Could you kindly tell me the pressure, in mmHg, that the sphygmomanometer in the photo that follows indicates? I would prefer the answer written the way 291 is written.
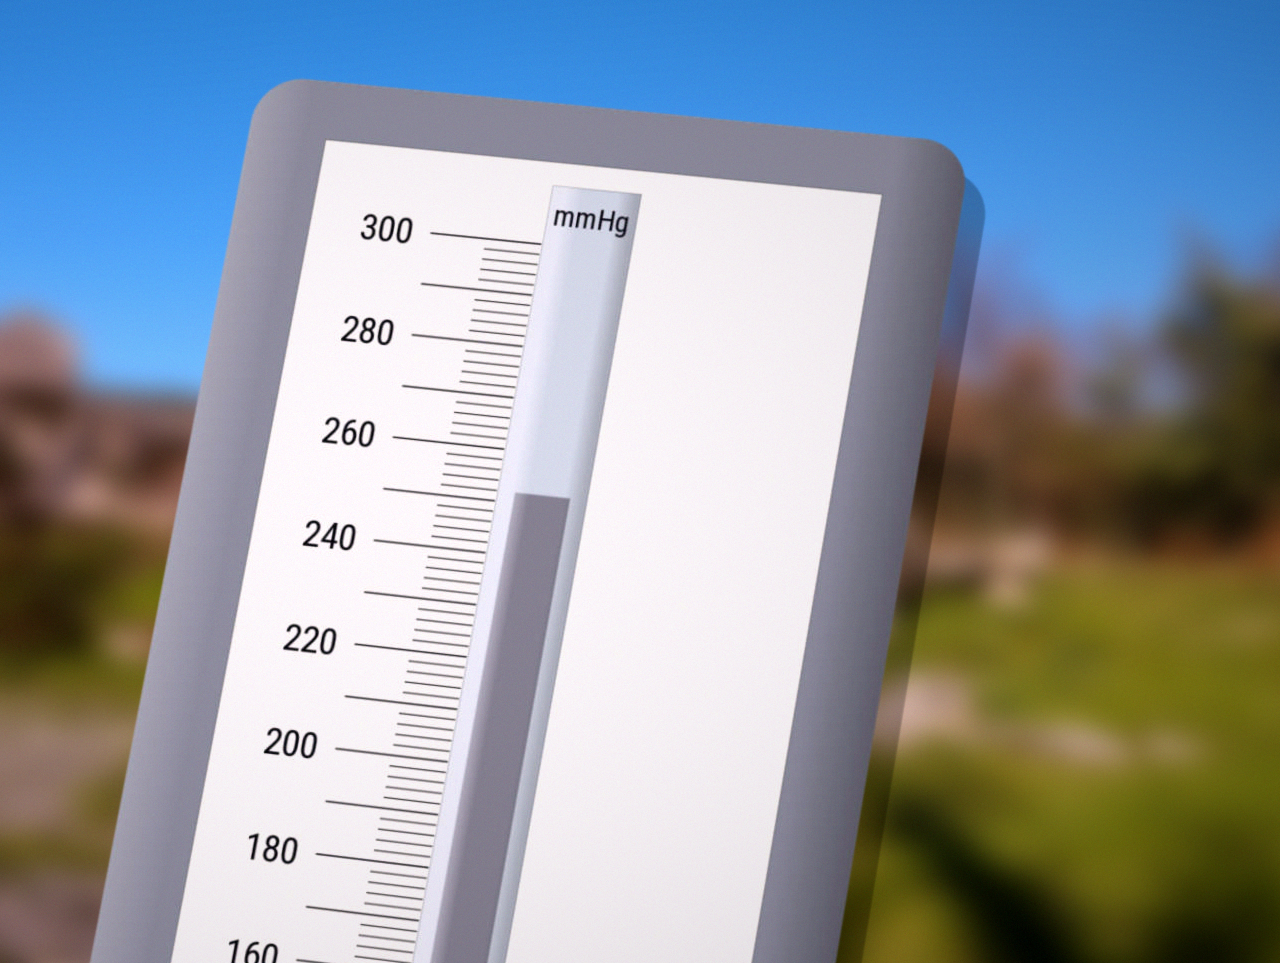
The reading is 252
